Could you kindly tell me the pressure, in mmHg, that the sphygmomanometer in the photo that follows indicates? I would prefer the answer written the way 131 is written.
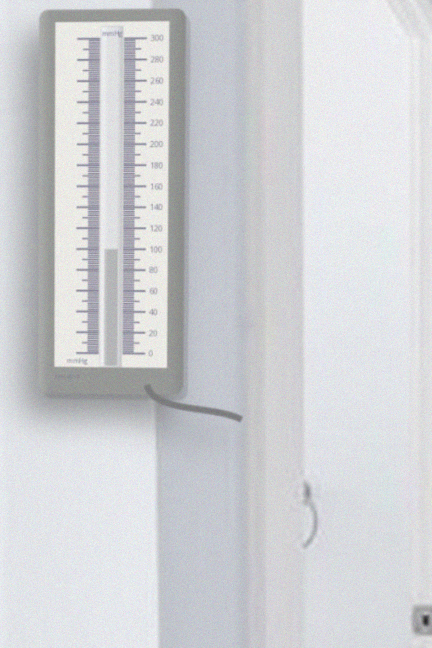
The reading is 100
